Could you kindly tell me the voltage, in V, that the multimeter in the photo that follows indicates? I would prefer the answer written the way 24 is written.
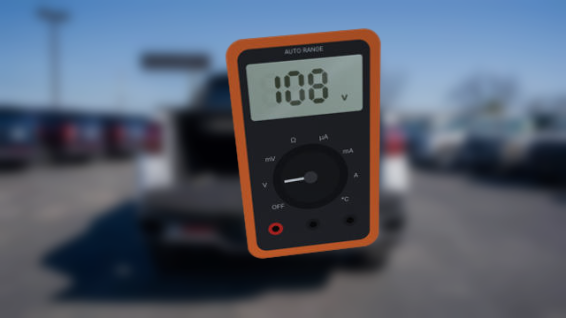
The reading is 108
